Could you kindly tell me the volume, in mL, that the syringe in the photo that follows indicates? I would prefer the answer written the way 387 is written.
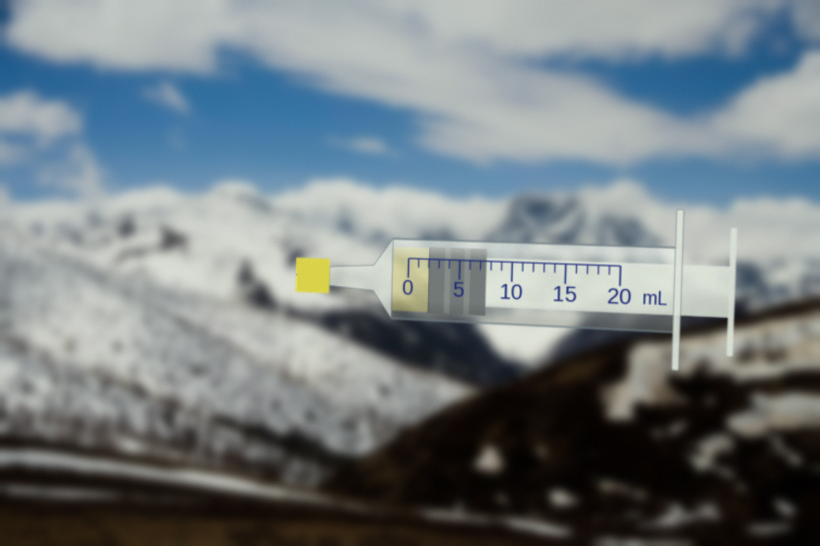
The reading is 2
